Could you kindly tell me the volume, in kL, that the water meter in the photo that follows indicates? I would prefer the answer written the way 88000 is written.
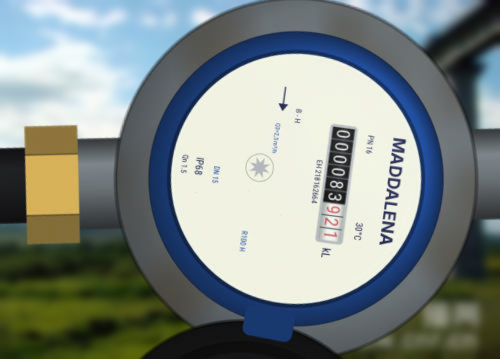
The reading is 83.921
